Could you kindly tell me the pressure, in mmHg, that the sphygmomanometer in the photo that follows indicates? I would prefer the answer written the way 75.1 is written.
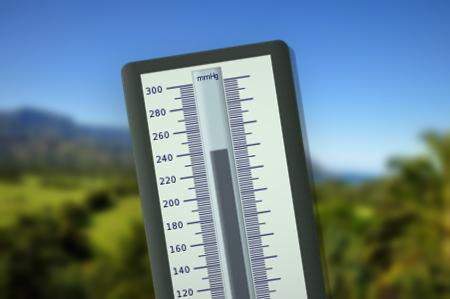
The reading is 240
